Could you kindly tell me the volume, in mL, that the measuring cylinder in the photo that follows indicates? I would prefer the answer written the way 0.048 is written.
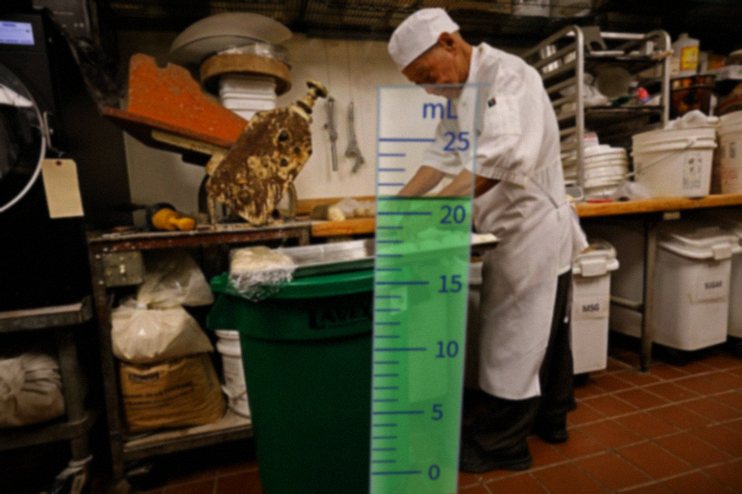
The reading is 21
